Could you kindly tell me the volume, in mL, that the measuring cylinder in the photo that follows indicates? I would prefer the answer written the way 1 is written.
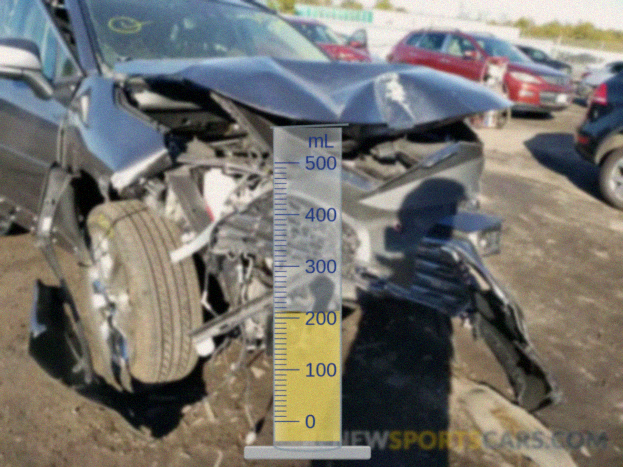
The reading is 210
